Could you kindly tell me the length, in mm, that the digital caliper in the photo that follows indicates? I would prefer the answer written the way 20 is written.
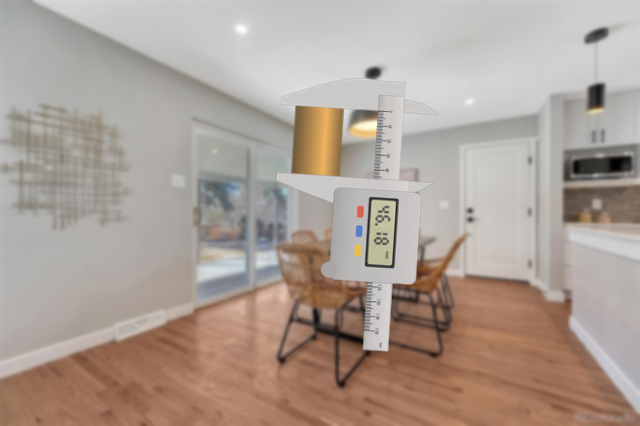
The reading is 46.18
